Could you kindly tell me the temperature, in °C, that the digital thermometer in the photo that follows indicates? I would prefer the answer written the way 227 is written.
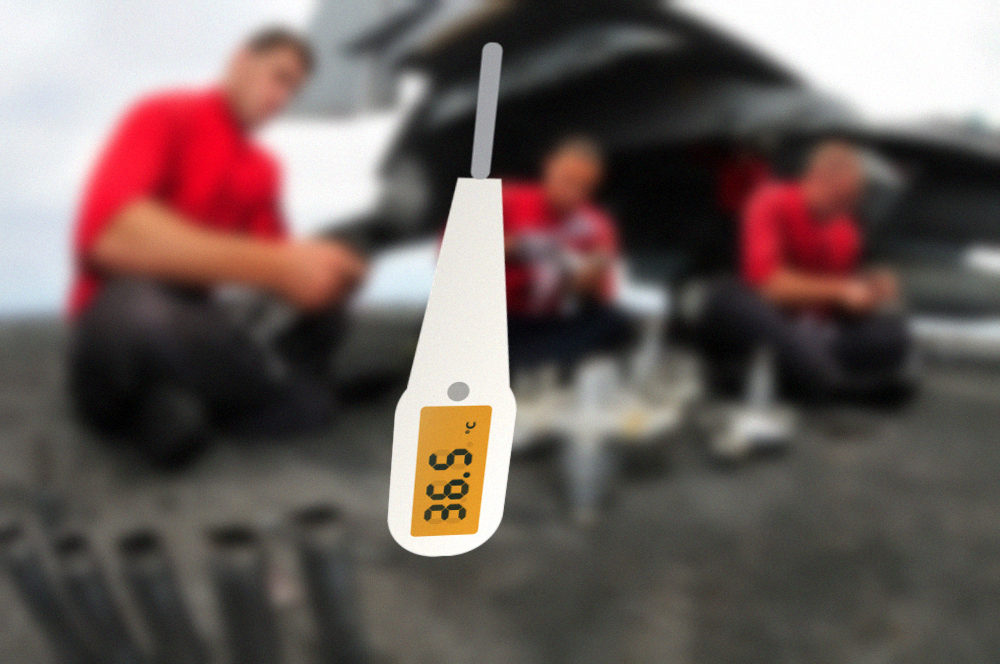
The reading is 36.5
